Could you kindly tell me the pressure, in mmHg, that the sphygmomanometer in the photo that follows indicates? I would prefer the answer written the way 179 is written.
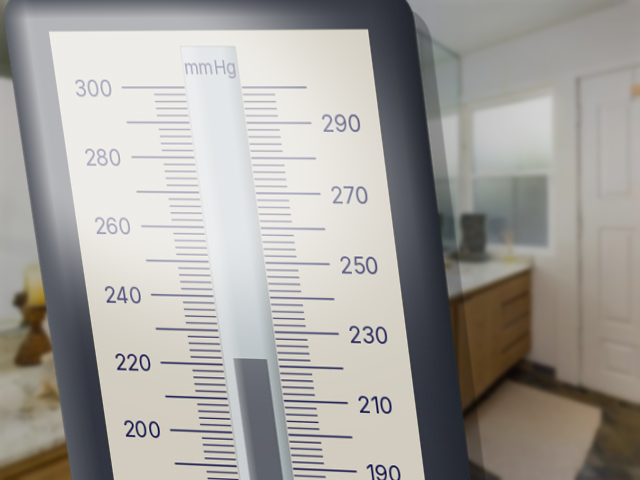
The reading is 222
